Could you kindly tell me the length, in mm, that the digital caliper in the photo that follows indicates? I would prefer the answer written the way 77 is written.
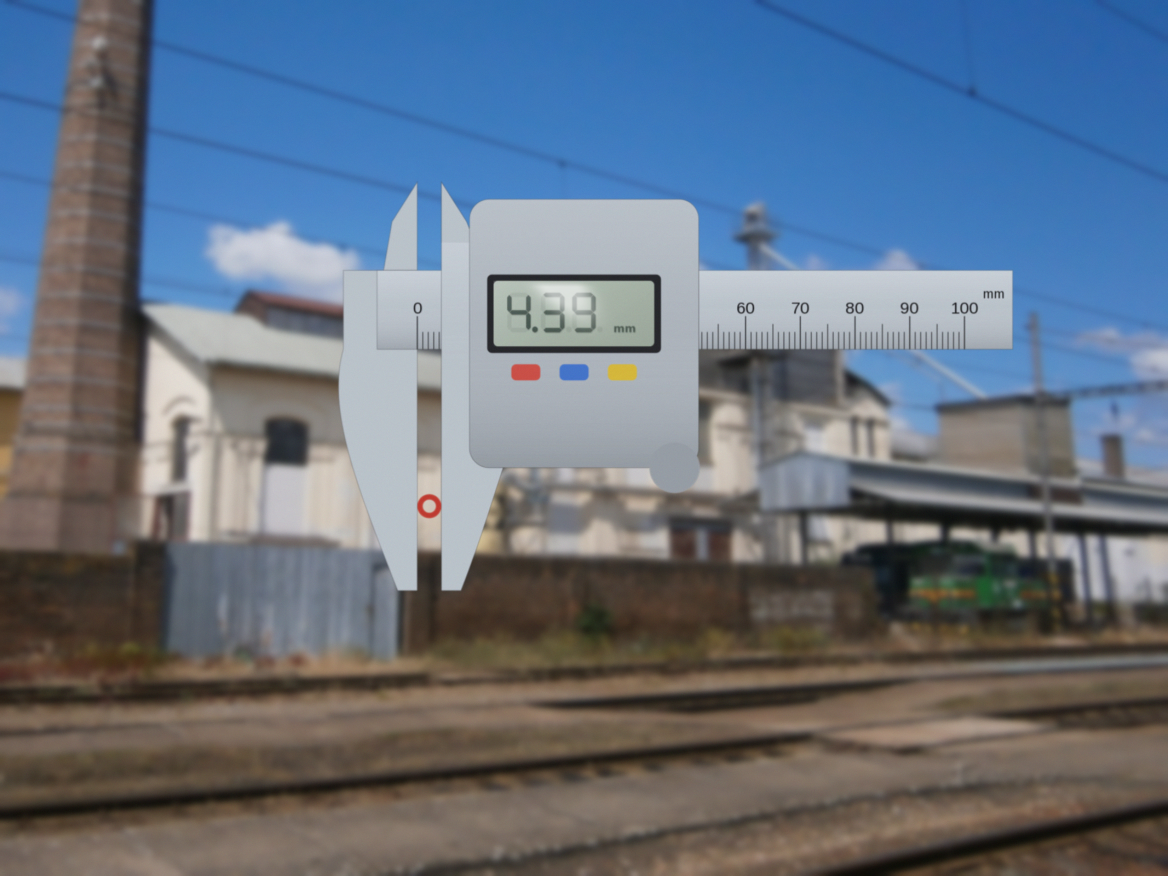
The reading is 4.39
